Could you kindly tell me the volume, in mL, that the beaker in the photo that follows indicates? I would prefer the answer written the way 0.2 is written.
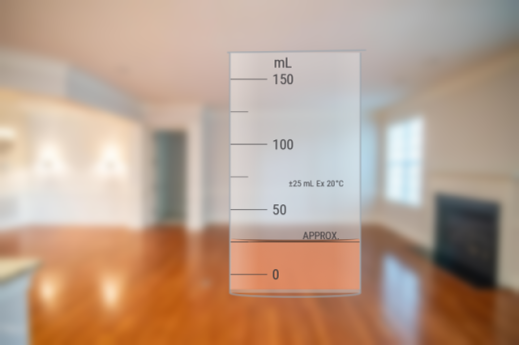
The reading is 25
